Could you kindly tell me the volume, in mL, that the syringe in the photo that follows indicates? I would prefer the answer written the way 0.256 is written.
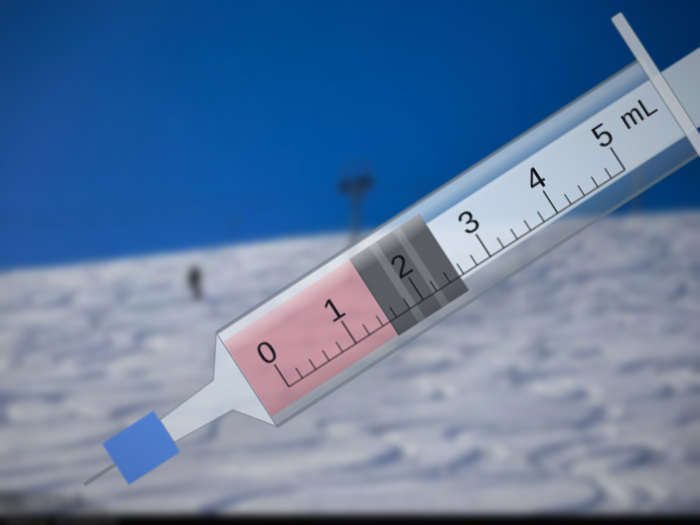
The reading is 1.5
